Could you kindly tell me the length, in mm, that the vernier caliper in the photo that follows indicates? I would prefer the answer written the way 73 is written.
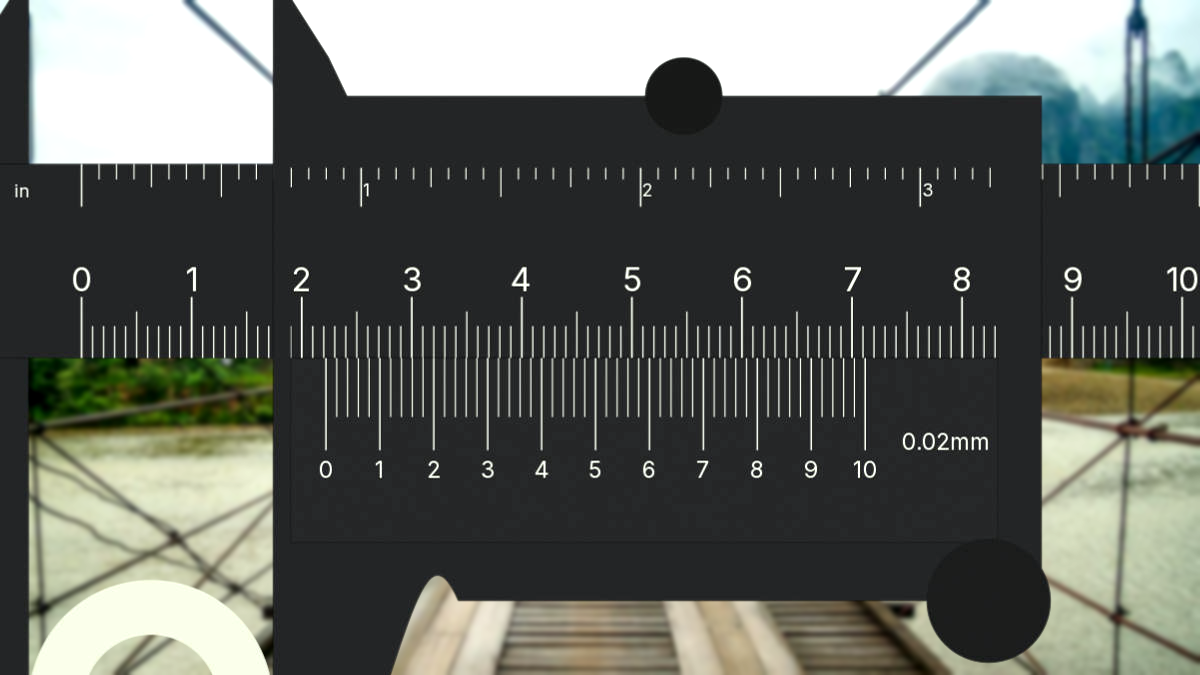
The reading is 22.2
